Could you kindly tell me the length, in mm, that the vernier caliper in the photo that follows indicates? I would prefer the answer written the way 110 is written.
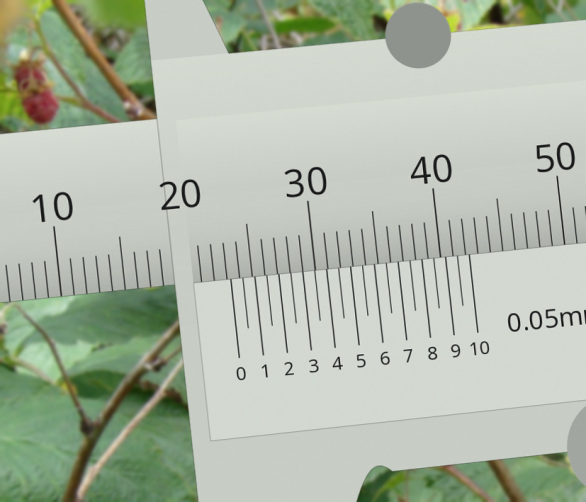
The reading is 23.3
